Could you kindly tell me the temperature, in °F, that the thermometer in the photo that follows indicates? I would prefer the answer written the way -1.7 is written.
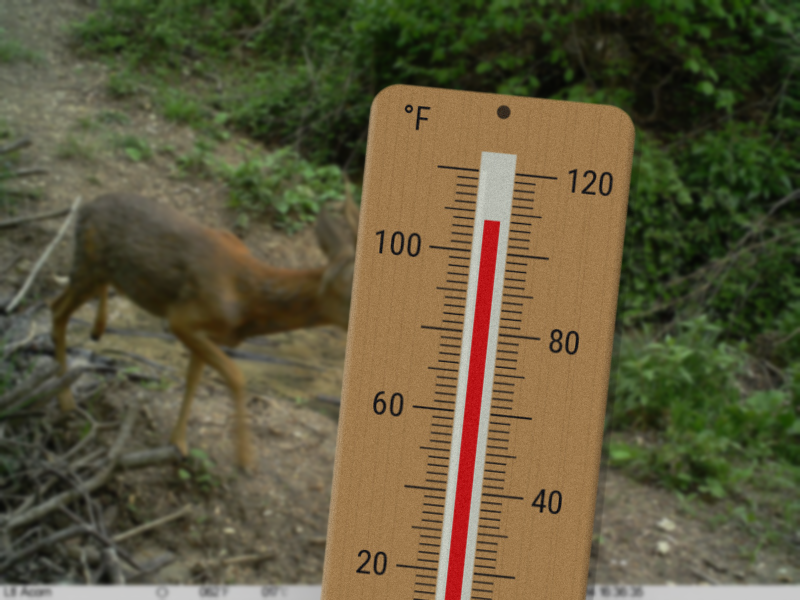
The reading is 108
